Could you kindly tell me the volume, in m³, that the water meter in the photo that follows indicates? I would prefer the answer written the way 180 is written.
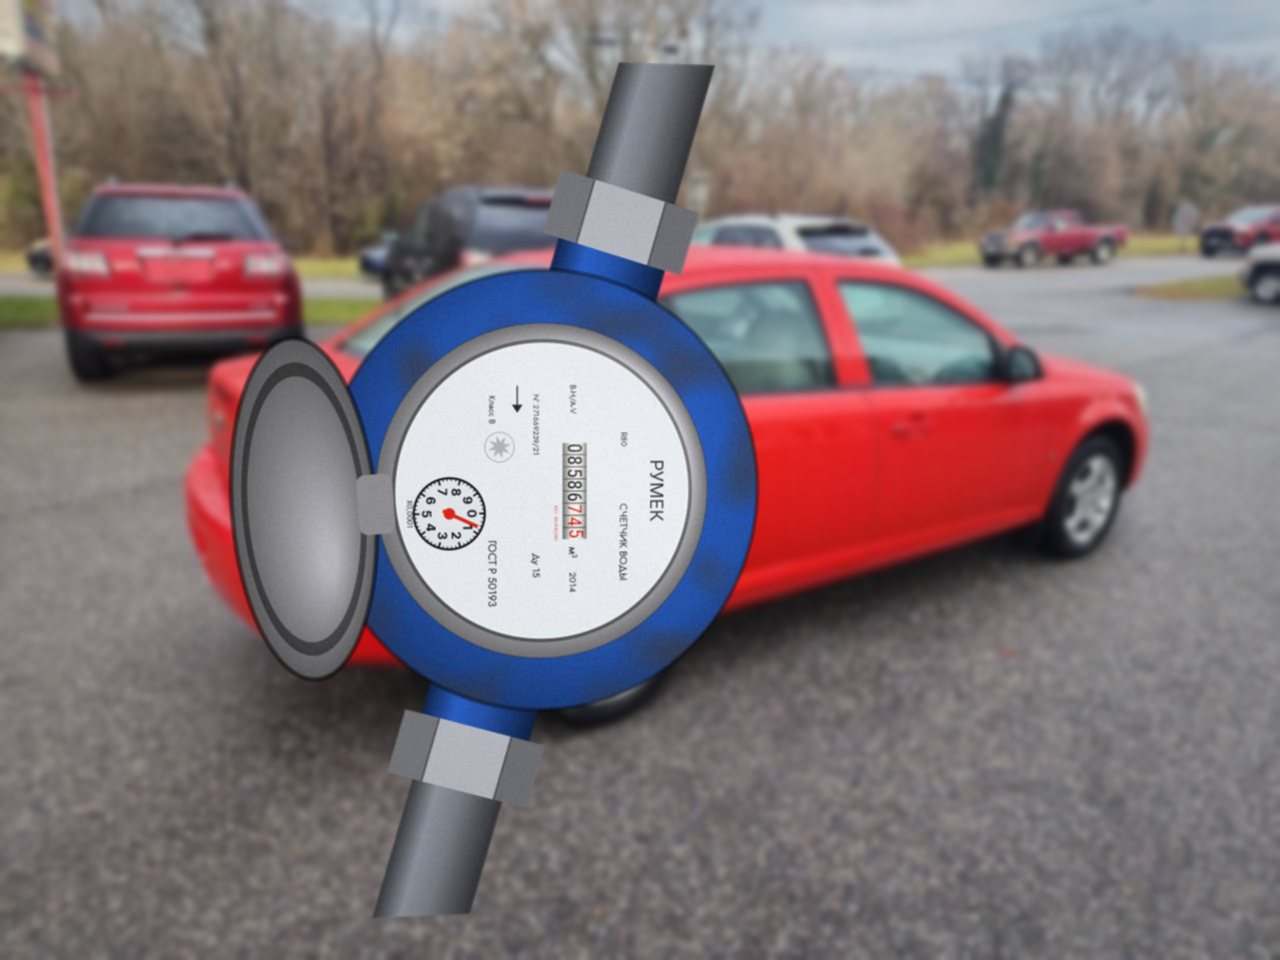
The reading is 8586.7450
